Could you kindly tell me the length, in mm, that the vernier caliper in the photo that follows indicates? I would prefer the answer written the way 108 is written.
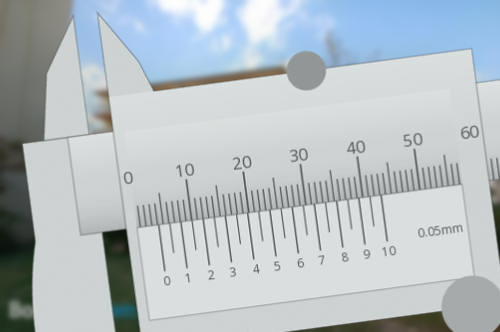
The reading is 4.2
